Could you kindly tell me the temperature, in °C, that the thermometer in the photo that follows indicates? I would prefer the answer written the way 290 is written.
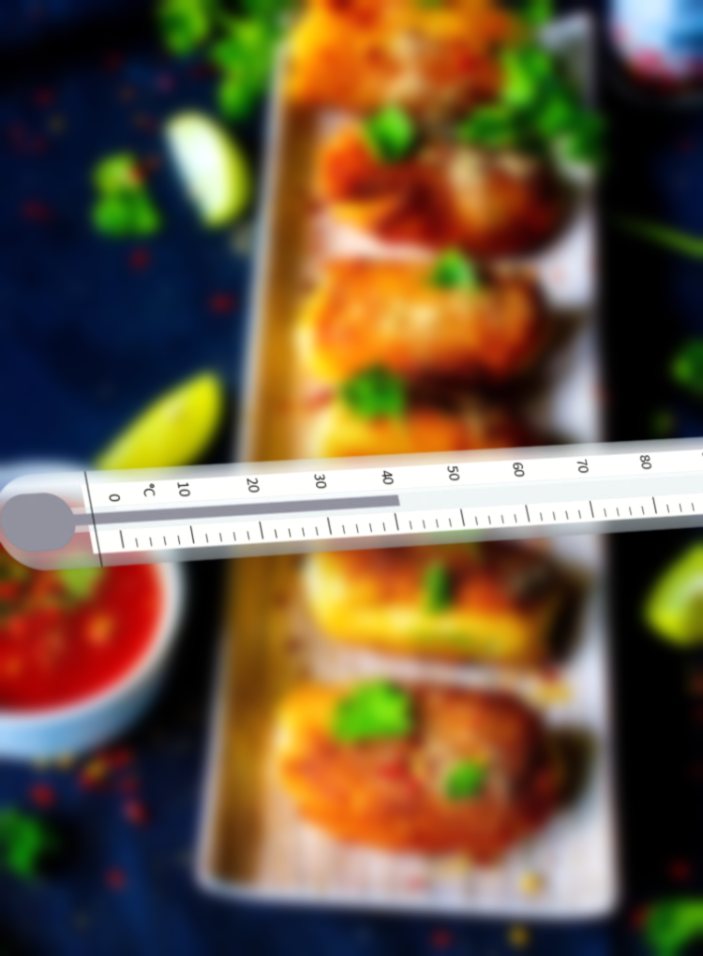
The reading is 41
